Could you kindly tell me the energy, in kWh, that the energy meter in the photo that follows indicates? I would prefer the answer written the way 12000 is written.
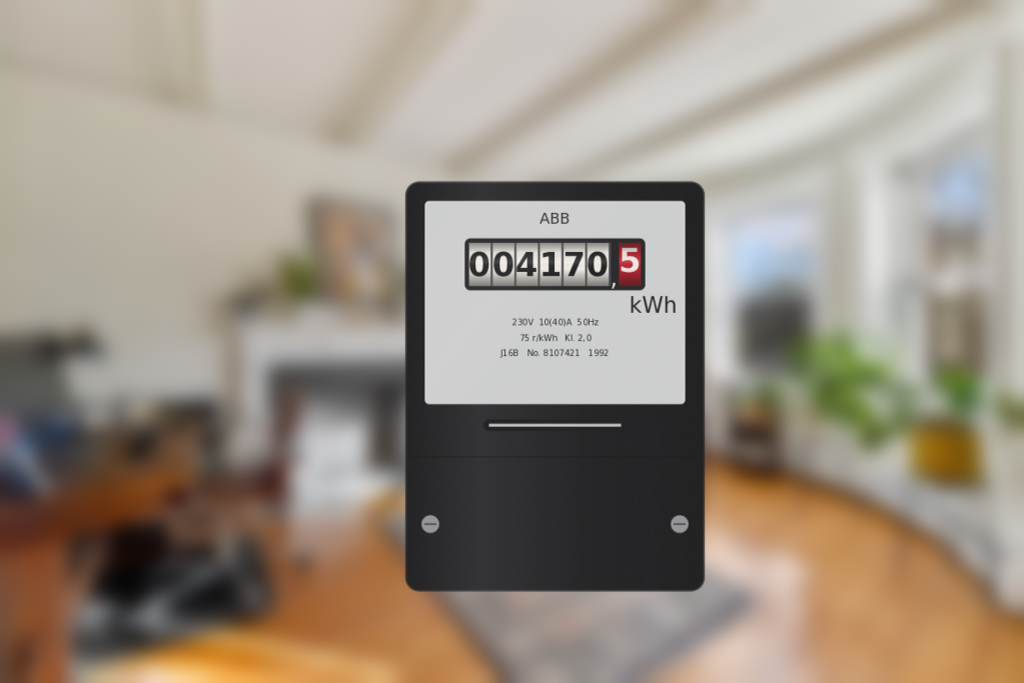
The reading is 4170.5
